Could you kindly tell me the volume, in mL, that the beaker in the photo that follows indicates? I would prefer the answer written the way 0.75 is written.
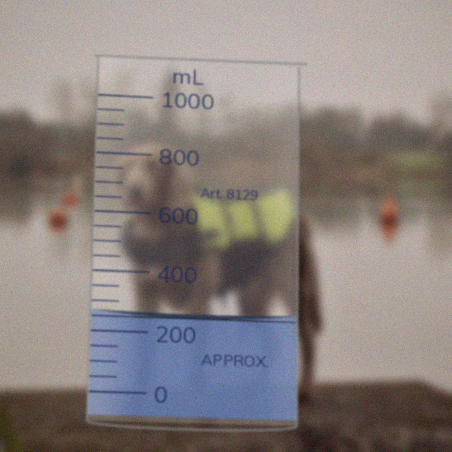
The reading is 250
